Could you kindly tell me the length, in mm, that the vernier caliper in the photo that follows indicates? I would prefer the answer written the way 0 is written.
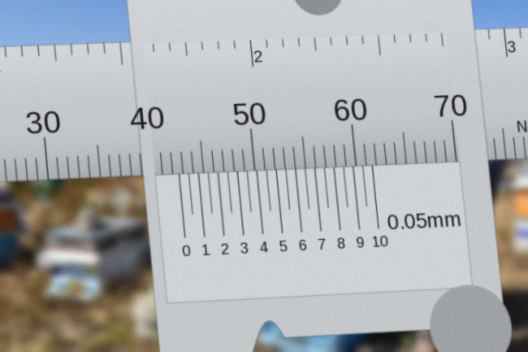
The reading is 42.6
